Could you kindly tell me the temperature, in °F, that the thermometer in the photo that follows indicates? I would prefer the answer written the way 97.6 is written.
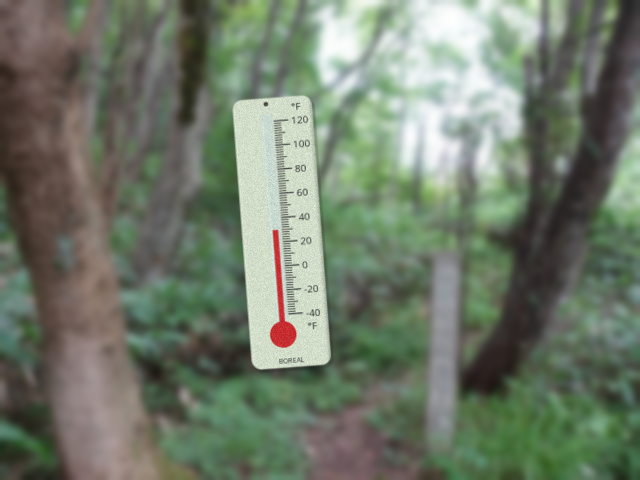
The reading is 30
